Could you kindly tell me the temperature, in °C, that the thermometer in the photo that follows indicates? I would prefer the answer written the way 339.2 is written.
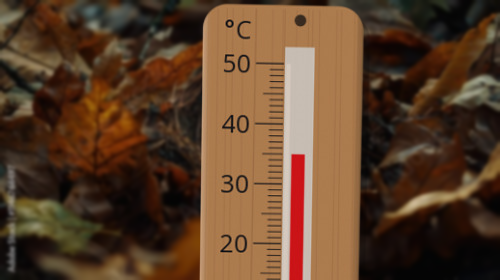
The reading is 35
